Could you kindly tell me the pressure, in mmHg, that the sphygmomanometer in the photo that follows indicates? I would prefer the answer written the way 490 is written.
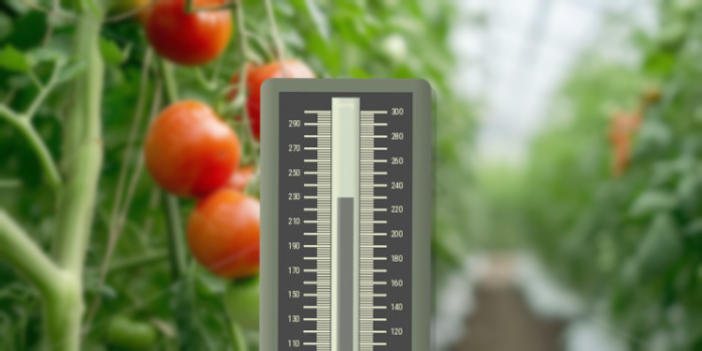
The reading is 230
